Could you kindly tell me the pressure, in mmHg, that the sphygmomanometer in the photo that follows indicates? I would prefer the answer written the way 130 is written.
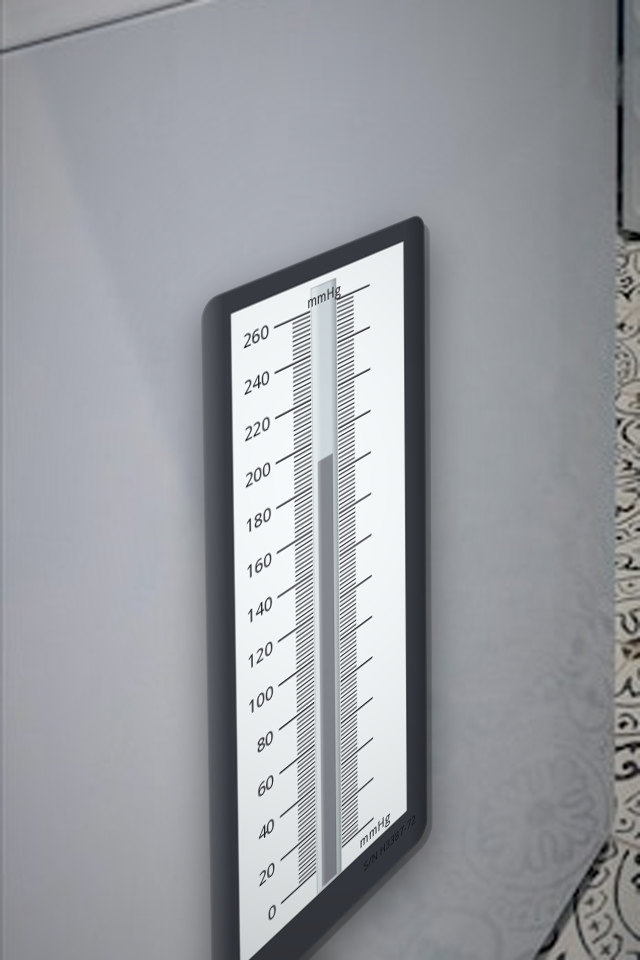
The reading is 190
